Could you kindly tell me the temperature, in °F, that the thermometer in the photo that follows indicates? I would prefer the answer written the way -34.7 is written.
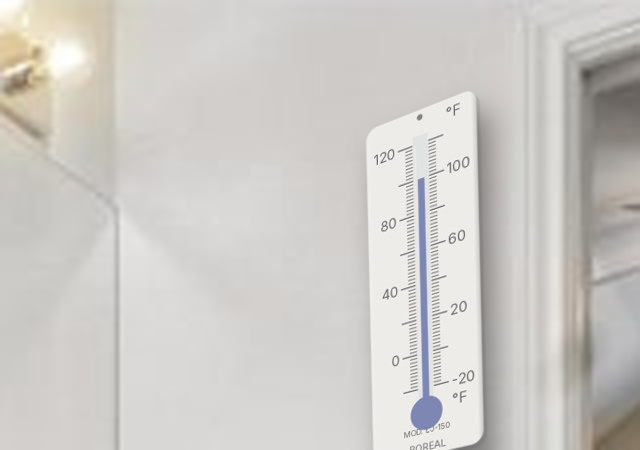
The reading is 100
